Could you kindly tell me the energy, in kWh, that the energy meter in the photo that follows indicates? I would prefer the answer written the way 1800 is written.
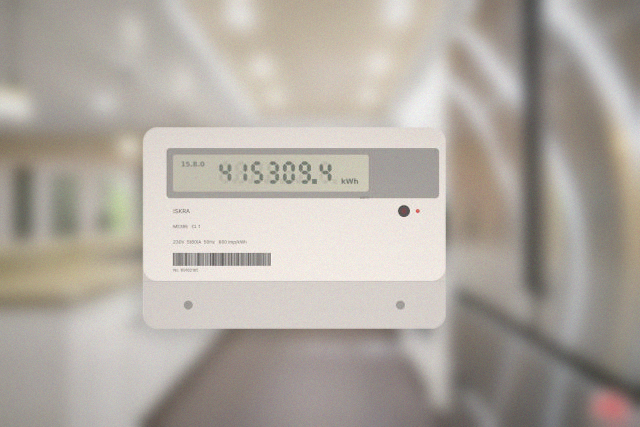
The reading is 415309.4
